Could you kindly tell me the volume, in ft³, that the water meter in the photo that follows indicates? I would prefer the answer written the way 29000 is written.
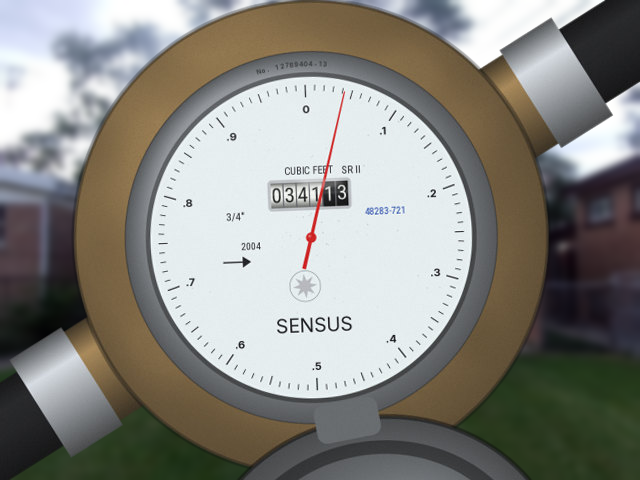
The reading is 34113.04
